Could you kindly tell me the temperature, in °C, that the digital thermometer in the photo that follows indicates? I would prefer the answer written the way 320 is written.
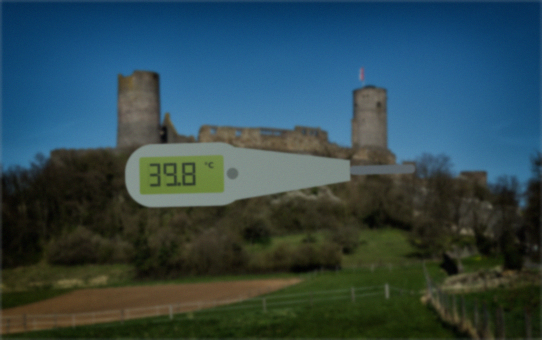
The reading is 39.8
